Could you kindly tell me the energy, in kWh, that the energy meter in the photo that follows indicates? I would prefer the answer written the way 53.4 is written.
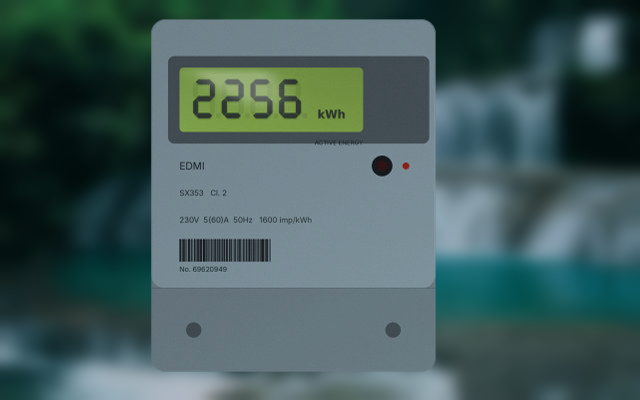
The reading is 2256
